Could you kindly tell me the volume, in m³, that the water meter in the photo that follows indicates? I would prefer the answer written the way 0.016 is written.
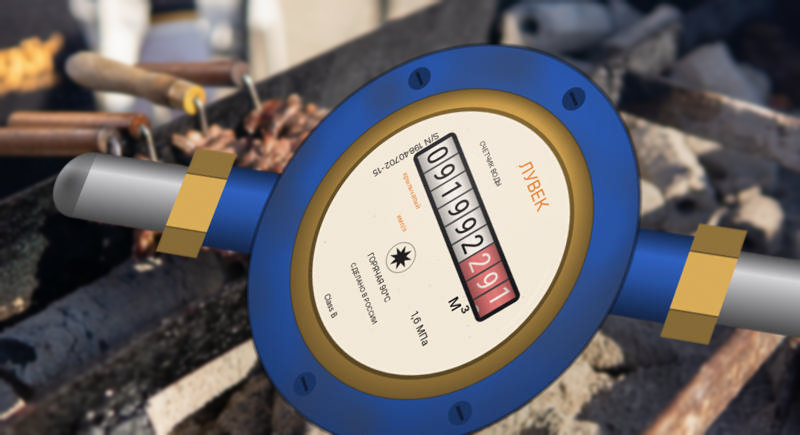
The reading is 91992.291
